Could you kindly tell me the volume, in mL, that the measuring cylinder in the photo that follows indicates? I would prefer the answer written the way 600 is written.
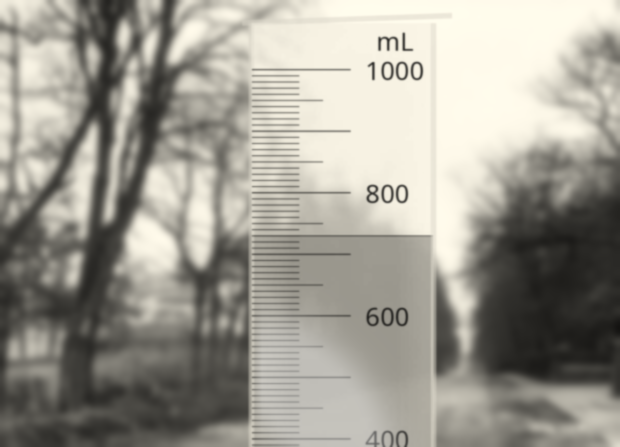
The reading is 730
